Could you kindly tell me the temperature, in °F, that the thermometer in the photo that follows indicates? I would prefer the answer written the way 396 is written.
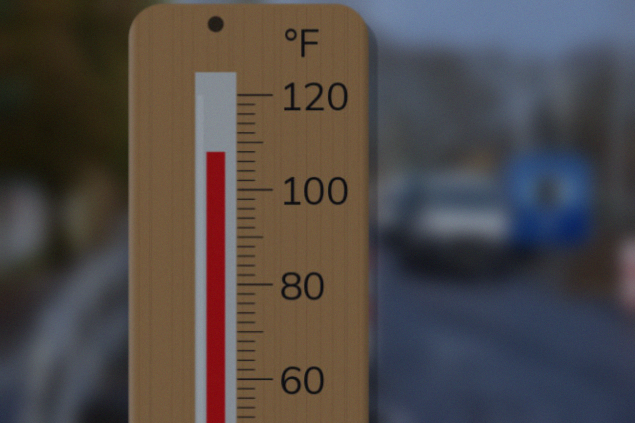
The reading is 108
